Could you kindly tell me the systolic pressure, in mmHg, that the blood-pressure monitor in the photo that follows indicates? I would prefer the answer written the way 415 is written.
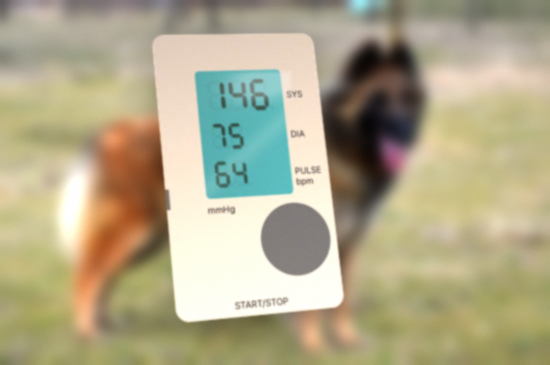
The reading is 146
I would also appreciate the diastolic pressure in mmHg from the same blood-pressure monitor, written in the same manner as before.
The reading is 75
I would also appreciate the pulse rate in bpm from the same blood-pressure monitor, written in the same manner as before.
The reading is 64
